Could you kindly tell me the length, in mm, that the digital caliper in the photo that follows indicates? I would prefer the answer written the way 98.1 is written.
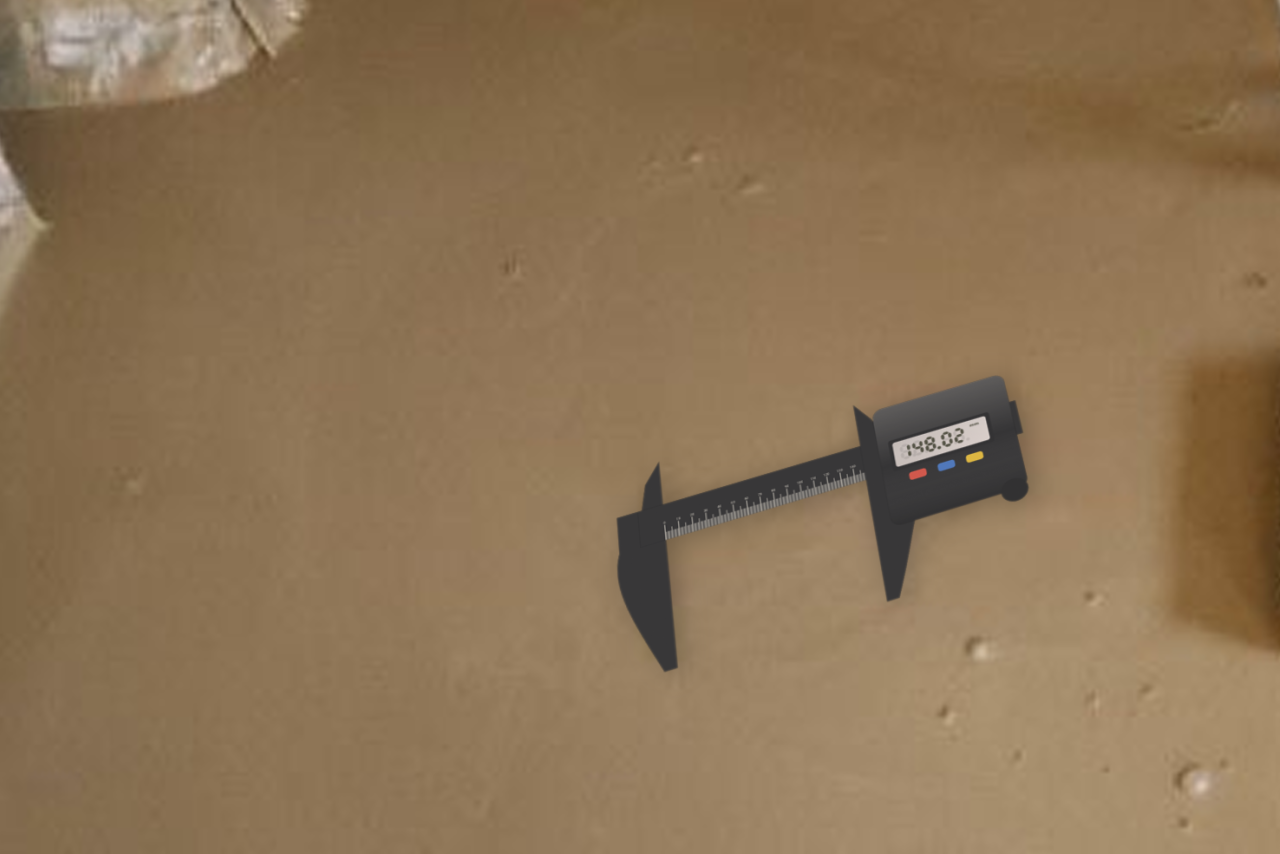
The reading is 148.02
